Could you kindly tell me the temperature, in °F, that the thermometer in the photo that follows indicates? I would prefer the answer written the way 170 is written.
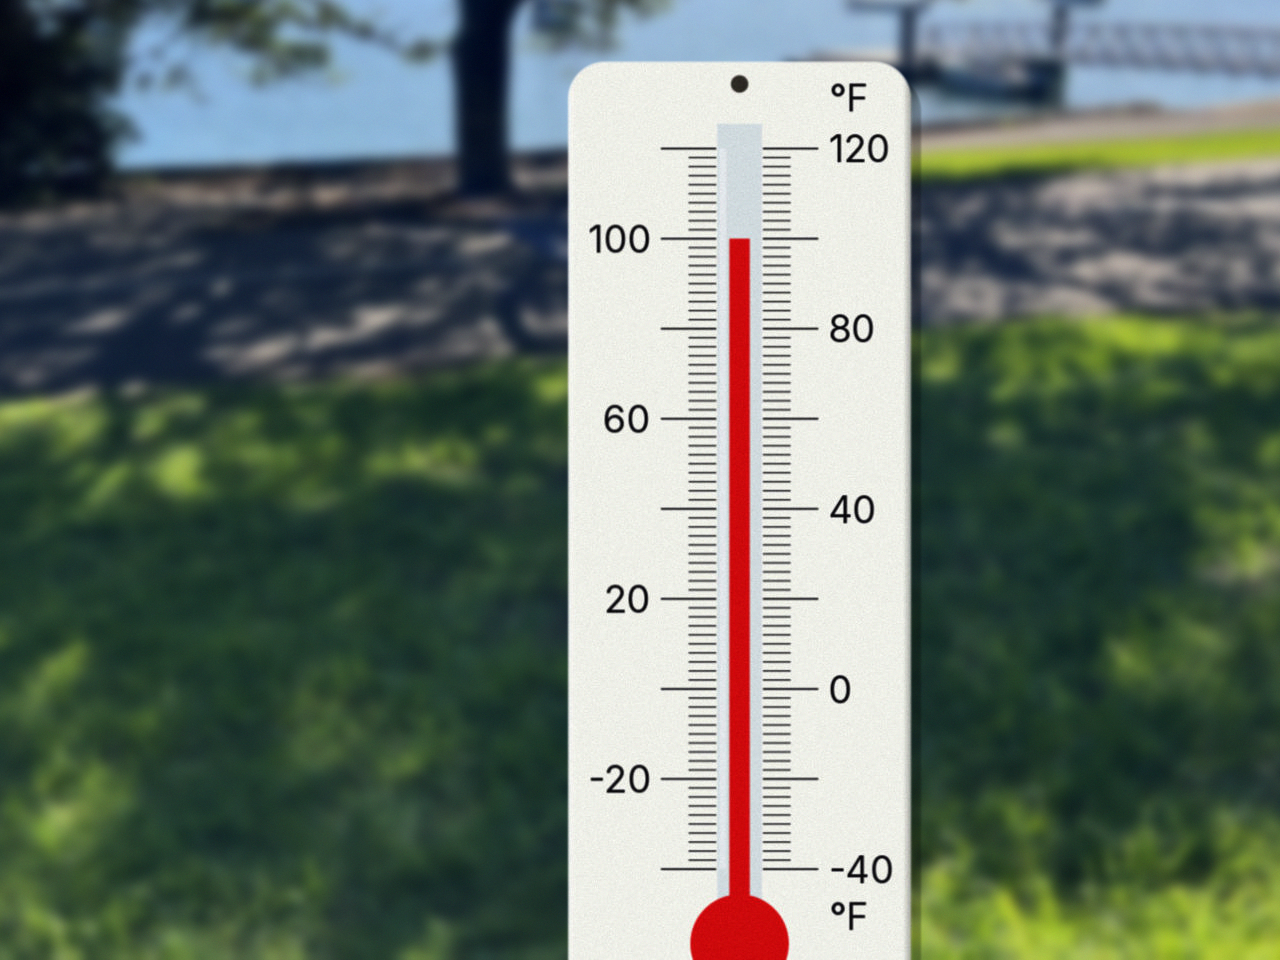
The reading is 100
